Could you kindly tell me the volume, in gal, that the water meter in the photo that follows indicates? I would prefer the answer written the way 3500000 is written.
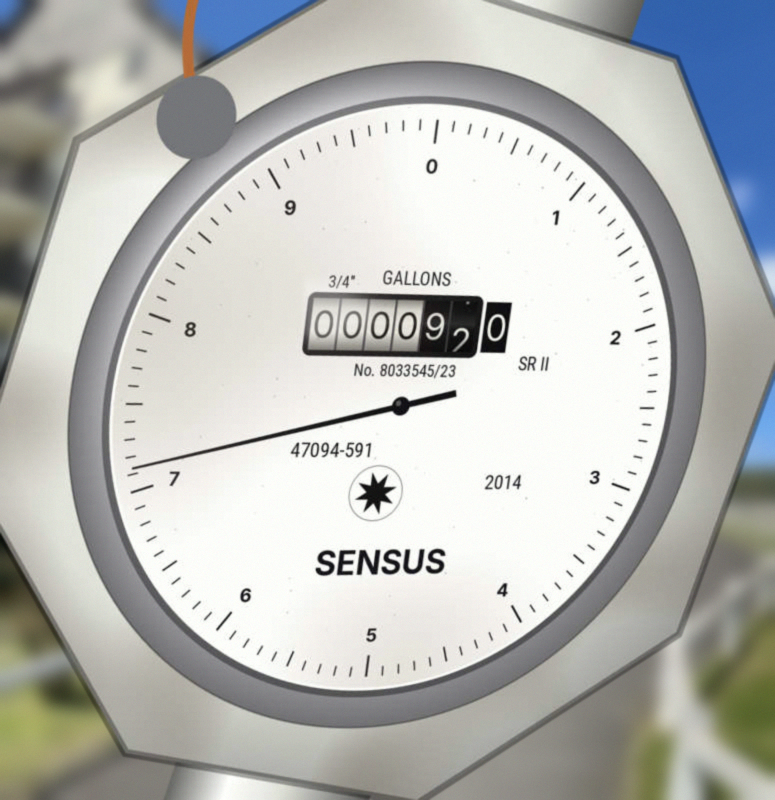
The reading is 917.1
